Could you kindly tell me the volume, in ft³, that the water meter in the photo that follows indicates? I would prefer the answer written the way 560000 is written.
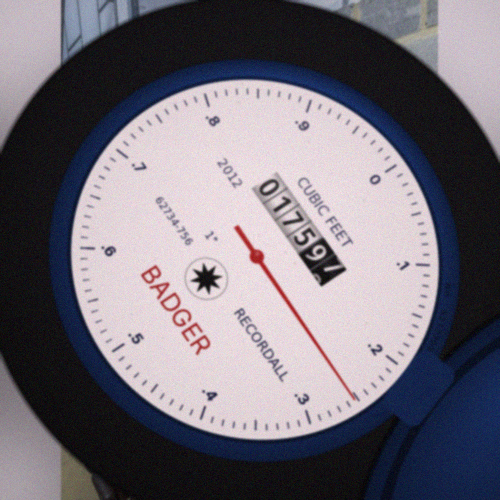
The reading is 17597.25
